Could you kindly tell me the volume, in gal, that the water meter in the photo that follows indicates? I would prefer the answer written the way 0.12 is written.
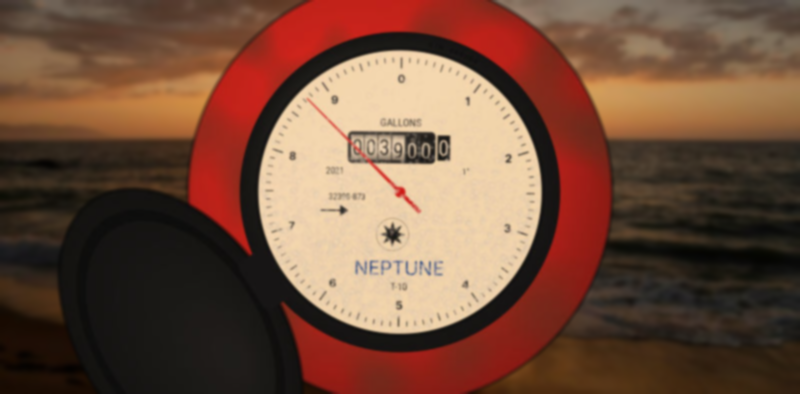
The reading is 38998.7
